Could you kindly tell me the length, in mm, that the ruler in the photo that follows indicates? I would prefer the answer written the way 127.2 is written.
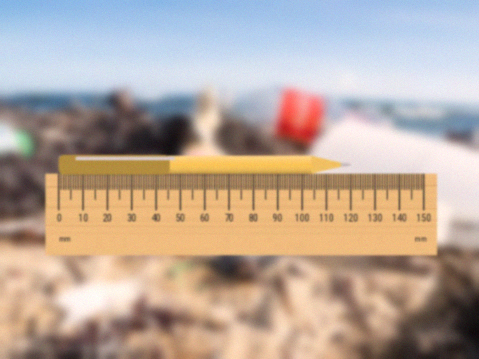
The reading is 120
